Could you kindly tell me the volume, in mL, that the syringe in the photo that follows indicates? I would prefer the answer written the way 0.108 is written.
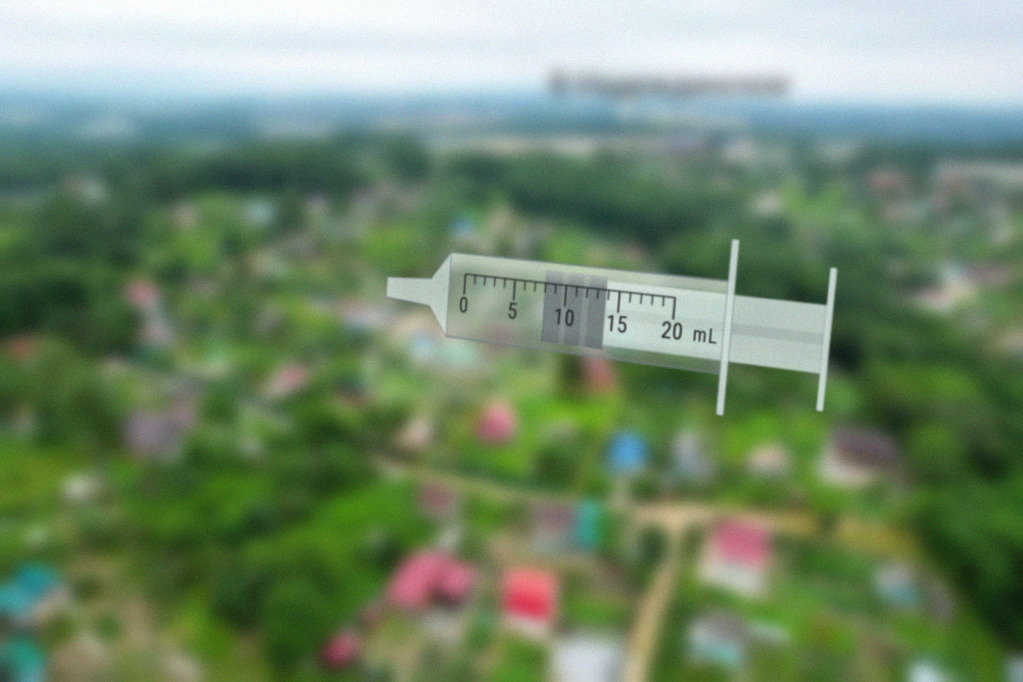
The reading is 8
